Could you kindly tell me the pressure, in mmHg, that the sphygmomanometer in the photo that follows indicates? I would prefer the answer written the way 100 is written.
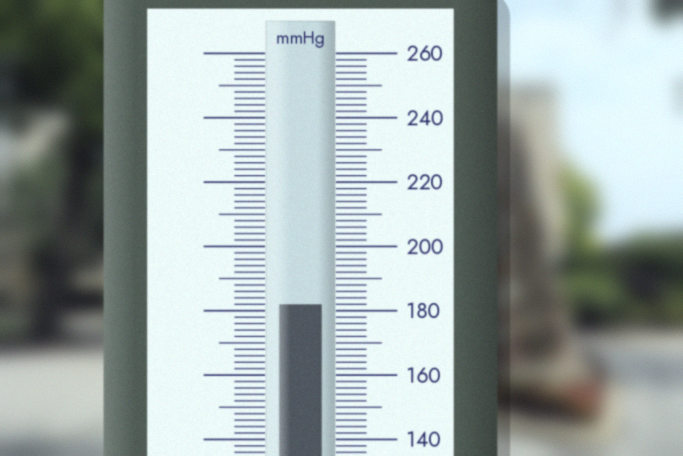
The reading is 182
